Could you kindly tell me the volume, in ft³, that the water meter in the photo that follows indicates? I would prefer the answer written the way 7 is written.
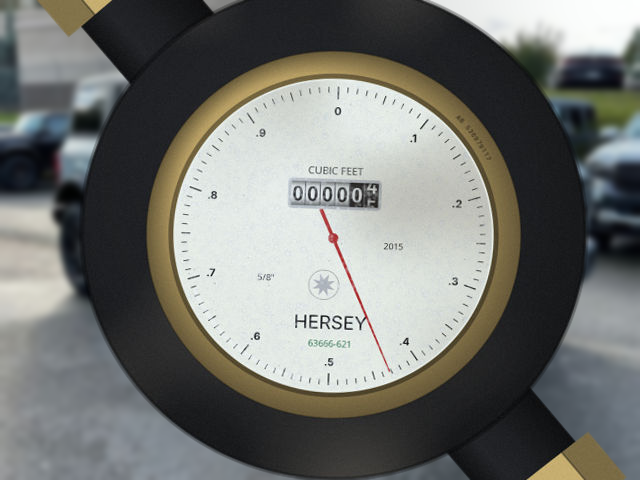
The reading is 4.43
